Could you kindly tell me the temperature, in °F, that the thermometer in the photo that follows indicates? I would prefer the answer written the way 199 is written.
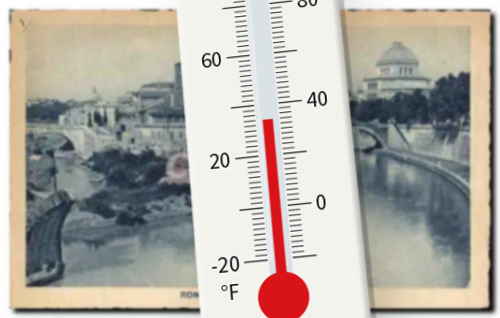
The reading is 34
